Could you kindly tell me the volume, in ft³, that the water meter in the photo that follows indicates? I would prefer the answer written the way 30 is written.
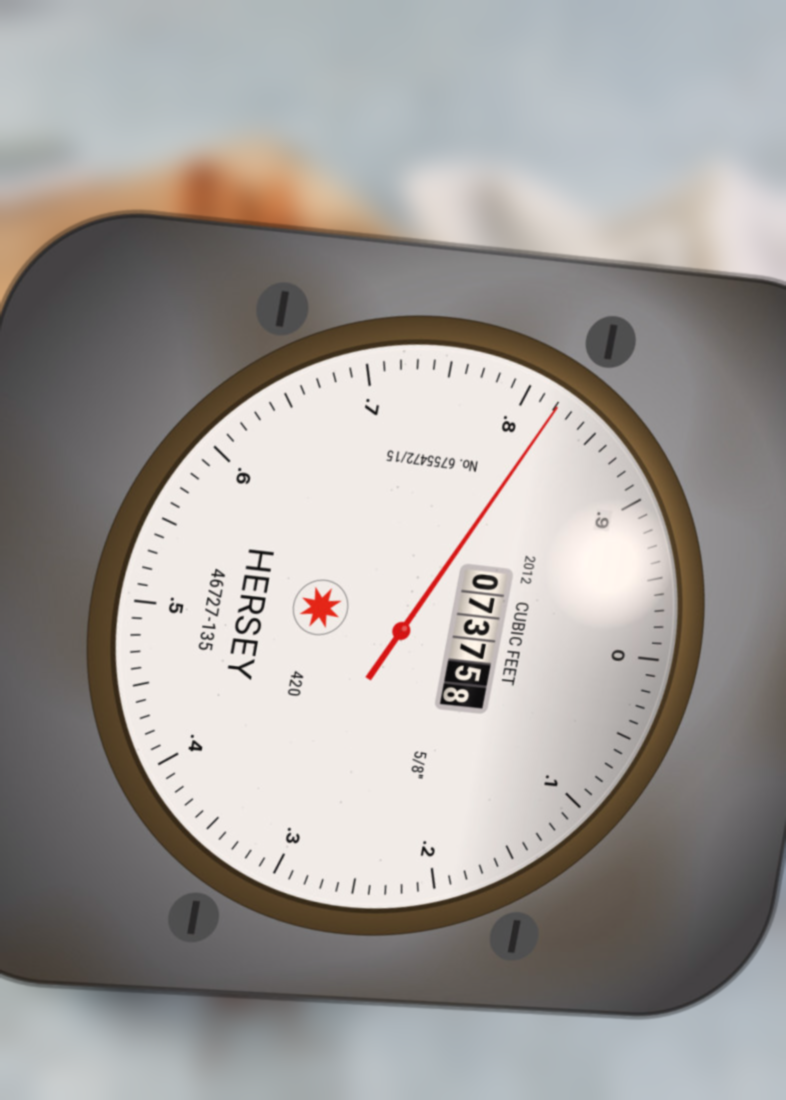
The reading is 73757.82
